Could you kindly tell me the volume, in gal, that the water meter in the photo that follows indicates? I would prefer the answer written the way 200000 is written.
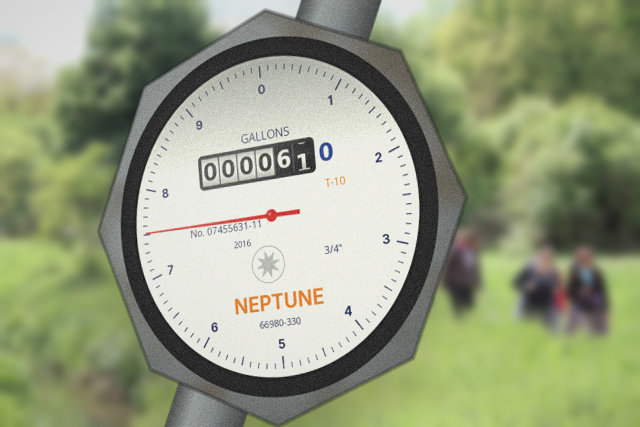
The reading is 607.5
